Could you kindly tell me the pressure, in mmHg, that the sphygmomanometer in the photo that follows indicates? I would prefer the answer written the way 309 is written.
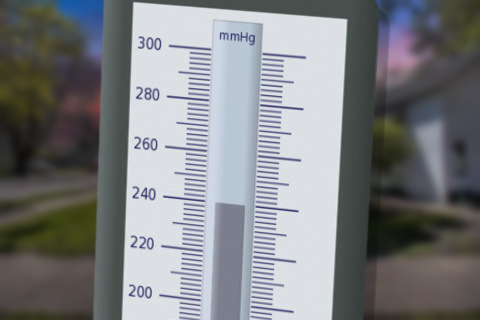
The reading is 240
